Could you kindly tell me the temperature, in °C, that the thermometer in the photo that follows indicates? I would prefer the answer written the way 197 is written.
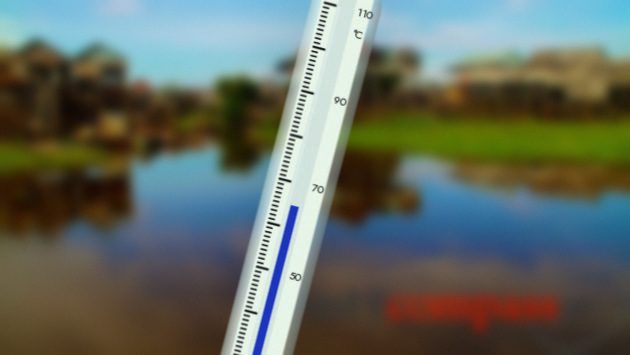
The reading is 65
